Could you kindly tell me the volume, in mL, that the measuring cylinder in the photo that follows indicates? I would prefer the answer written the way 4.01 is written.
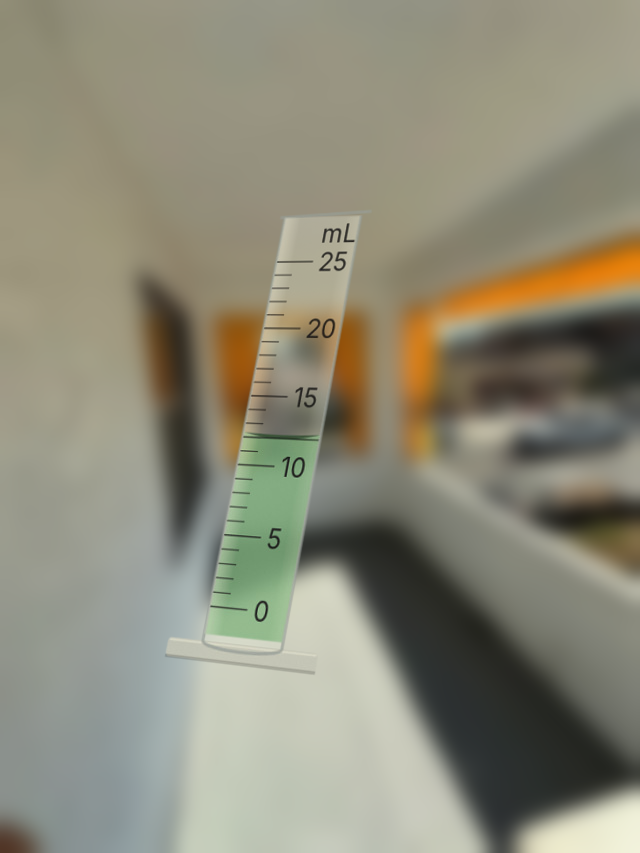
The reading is 12
